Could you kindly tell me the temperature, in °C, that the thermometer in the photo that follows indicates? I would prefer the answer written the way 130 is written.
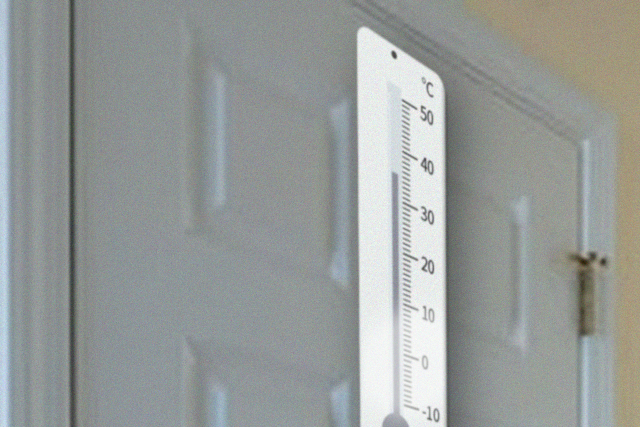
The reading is 35
